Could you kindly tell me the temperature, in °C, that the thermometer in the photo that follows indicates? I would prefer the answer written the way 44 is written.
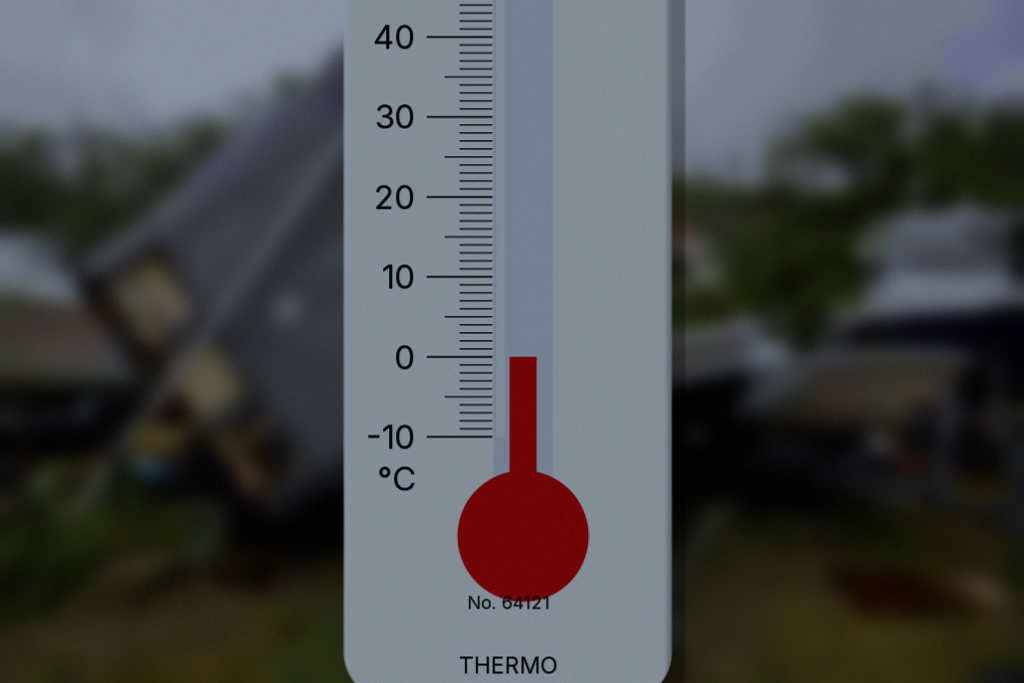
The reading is 0
